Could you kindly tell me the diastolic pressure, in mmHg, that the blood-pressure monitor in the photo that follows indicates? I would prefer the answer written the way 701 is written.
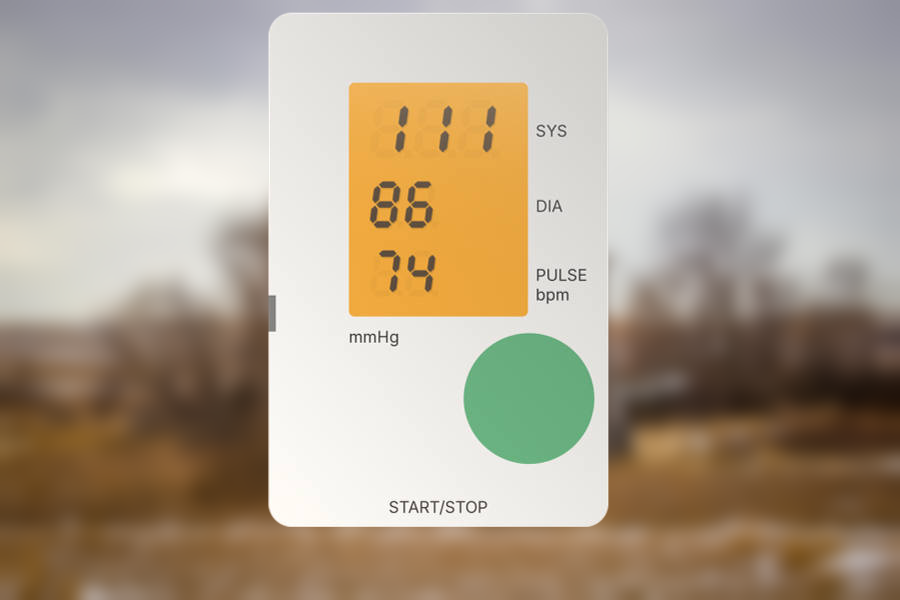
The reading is 86
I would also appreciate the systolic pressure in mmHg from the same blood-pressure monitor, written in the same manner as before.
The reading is 111
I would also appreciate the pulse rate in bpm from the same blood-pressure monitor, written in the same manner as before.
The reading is 74
